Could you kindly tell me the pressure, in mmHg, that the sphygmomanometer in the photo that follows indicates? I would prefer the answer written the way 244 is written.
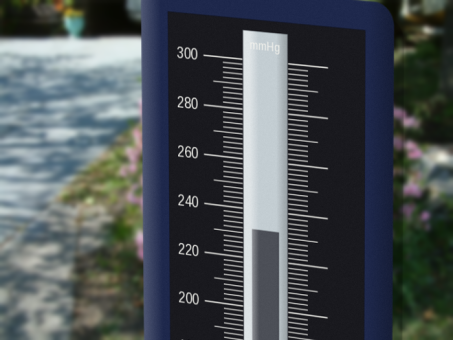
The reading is 232
